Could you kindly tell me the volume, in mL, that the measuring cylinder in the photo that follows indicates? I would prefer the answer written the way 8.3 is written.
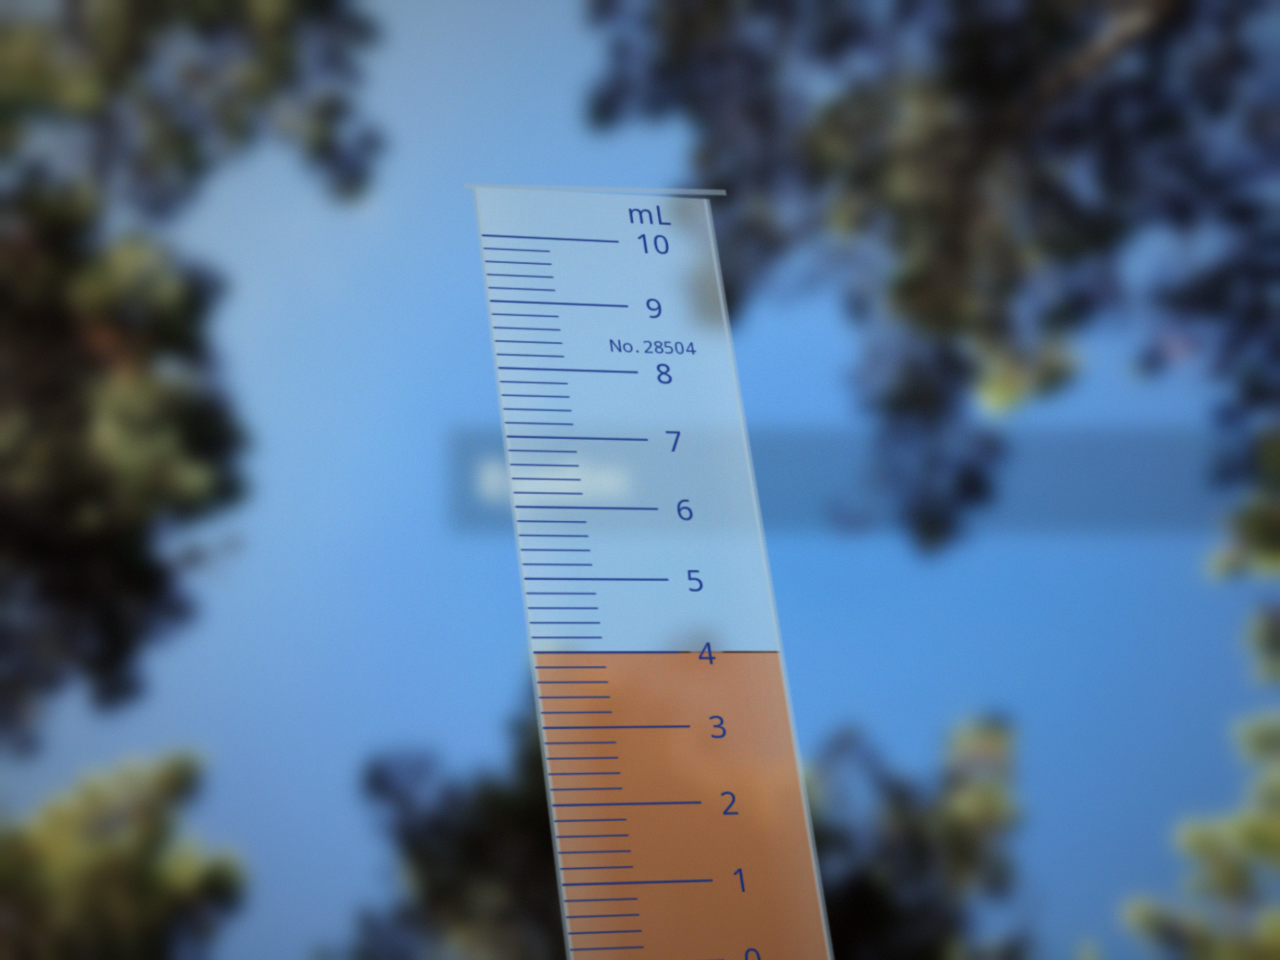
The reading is 4
